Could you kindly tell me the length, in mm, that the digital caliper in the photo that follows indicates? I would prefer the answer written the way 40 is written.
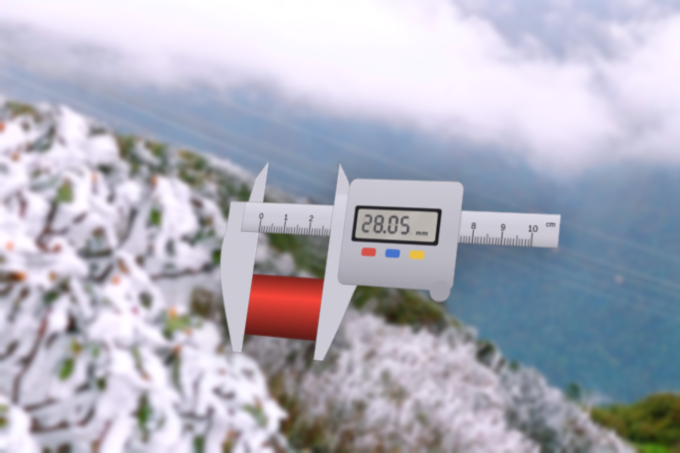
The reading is 28.05
